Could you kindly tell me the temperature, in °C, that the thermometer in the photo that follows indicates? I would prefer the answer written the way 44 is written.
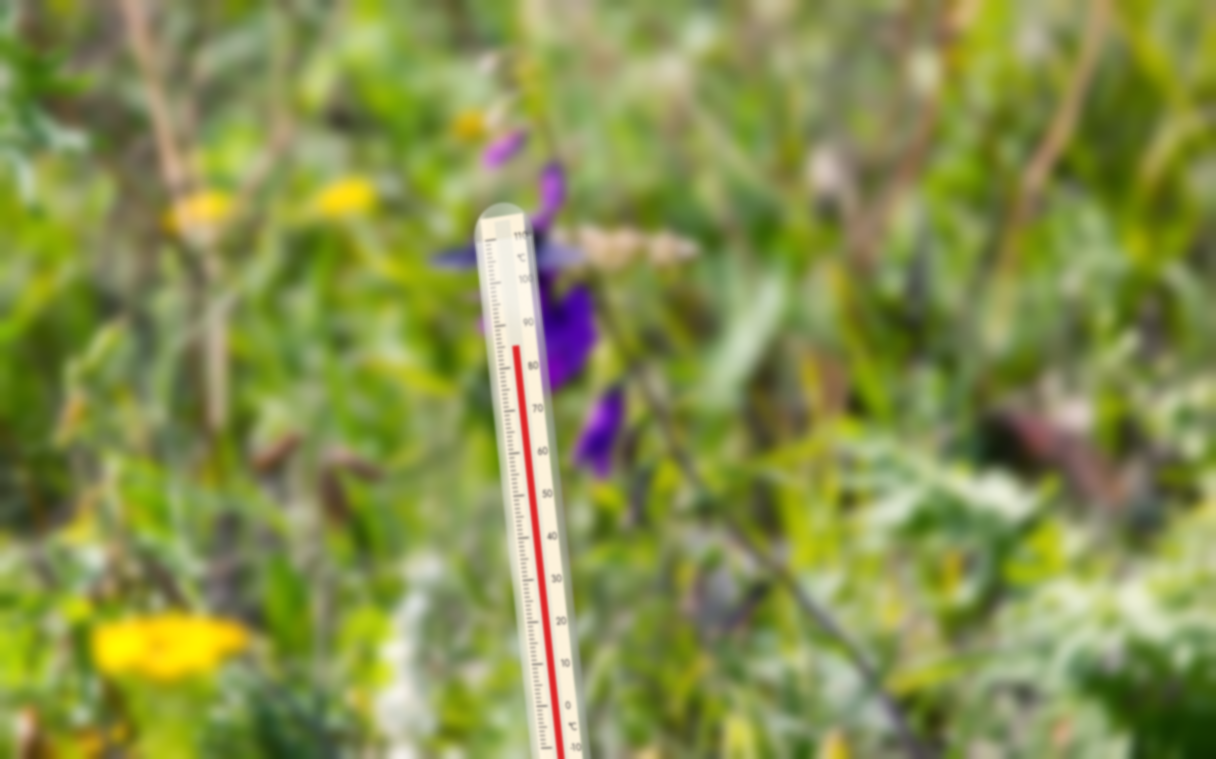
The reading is 85
